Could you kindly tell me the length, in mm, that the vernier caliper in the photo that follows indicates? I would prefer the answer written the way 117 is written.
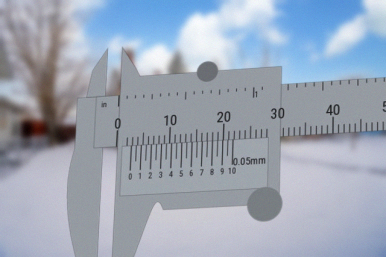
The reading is 2.8
